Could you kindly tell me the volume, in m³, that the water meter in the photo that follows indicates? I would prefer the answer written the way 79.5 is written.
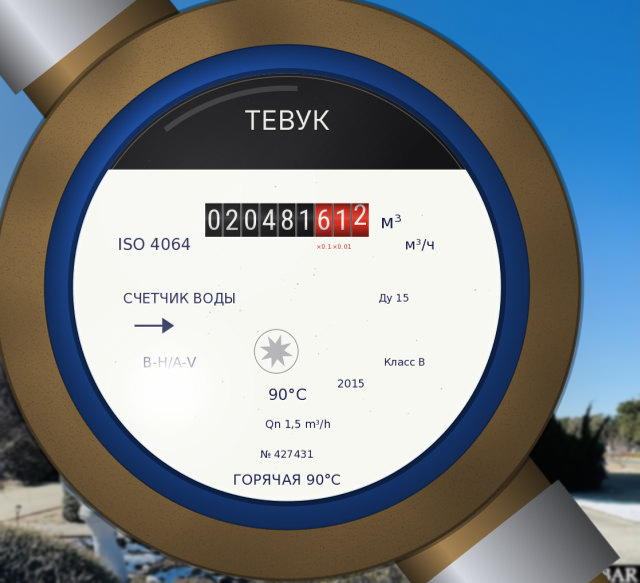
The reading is 20481.612
